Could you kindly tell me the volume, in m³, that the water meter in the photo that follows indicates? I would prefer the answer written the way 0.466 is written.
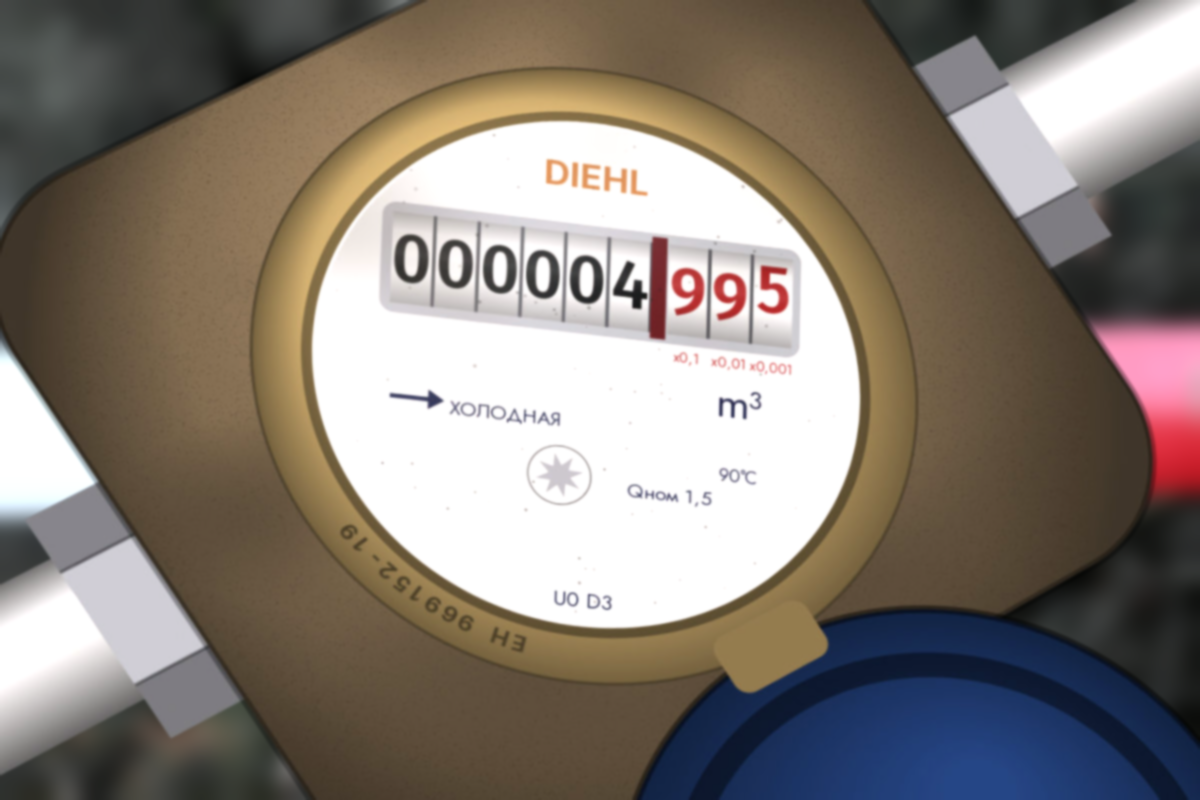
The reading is 4.995
